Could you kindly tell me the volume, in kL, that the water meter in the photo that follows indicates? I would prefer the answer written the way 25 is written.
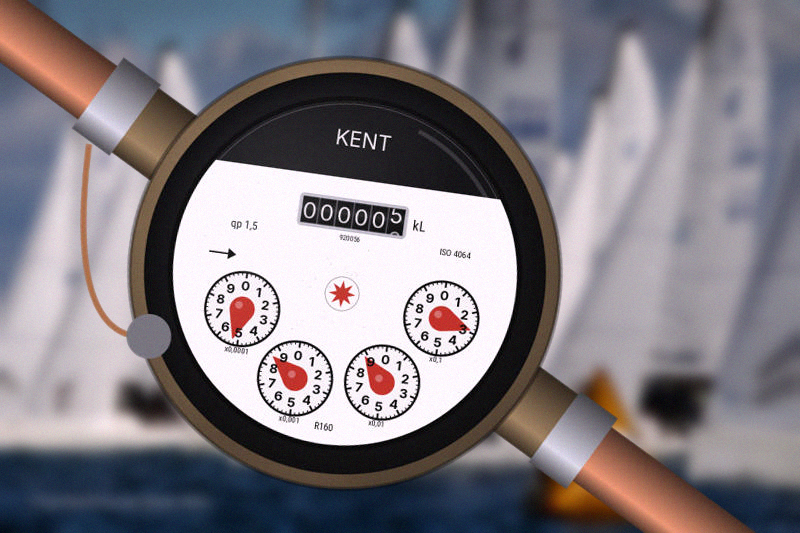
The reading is 5.2885
